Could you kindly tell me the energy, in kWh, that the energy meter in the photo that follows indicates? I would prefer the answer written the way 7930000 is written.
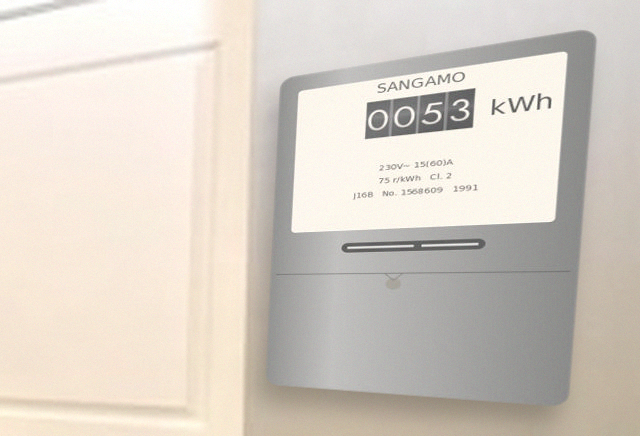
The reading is 53
